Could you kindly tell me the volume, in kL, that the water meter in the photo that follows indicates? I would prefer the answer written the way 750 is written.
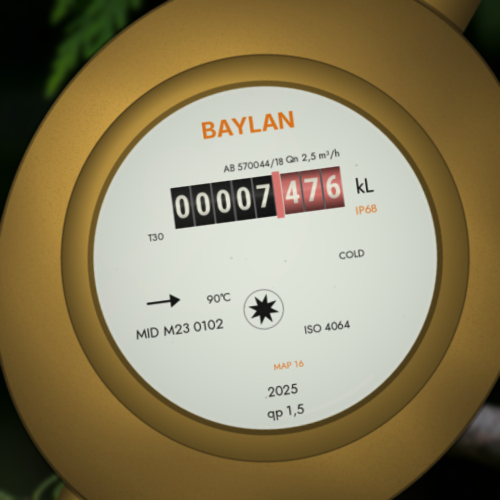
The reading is 7.476
